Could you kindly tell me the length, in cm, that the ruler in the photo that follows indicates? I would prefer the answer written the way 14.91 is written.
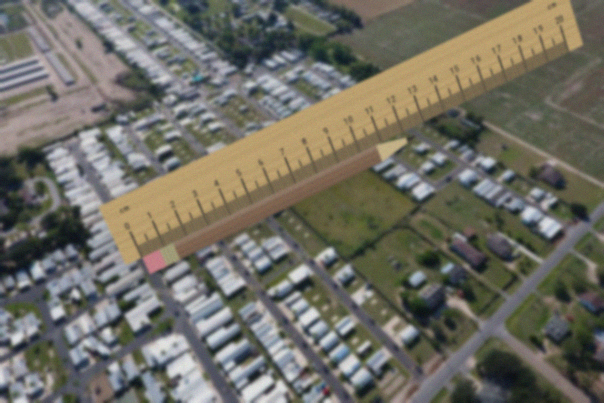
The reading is 12.5
